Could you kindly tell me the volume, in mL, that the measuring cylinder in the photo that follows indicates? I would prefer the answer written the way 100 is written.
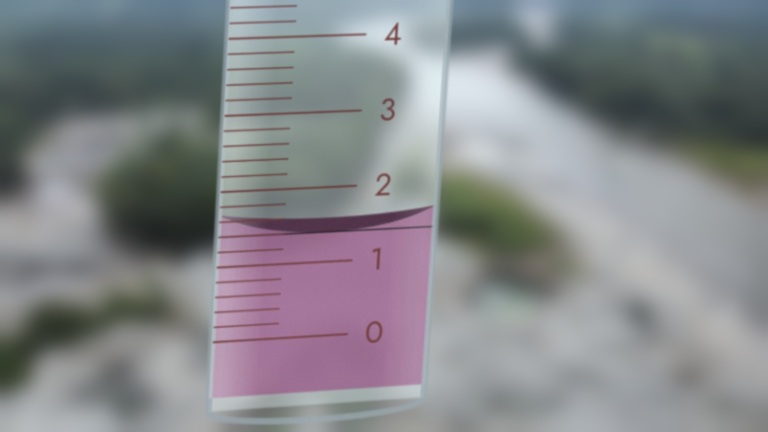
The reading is 1.4
